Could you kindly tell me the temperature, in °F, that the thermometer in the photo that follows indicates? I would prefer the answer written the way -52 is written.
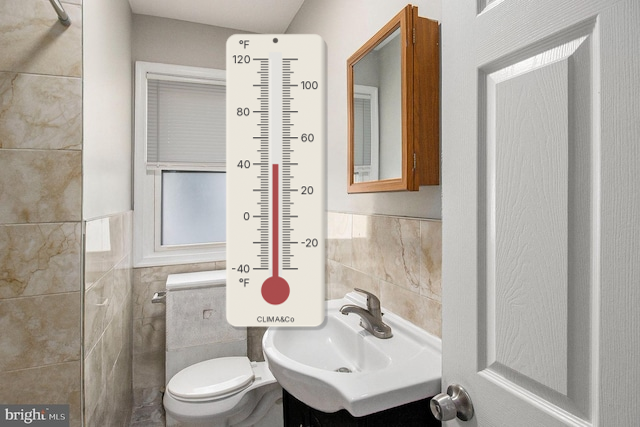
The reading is 40
